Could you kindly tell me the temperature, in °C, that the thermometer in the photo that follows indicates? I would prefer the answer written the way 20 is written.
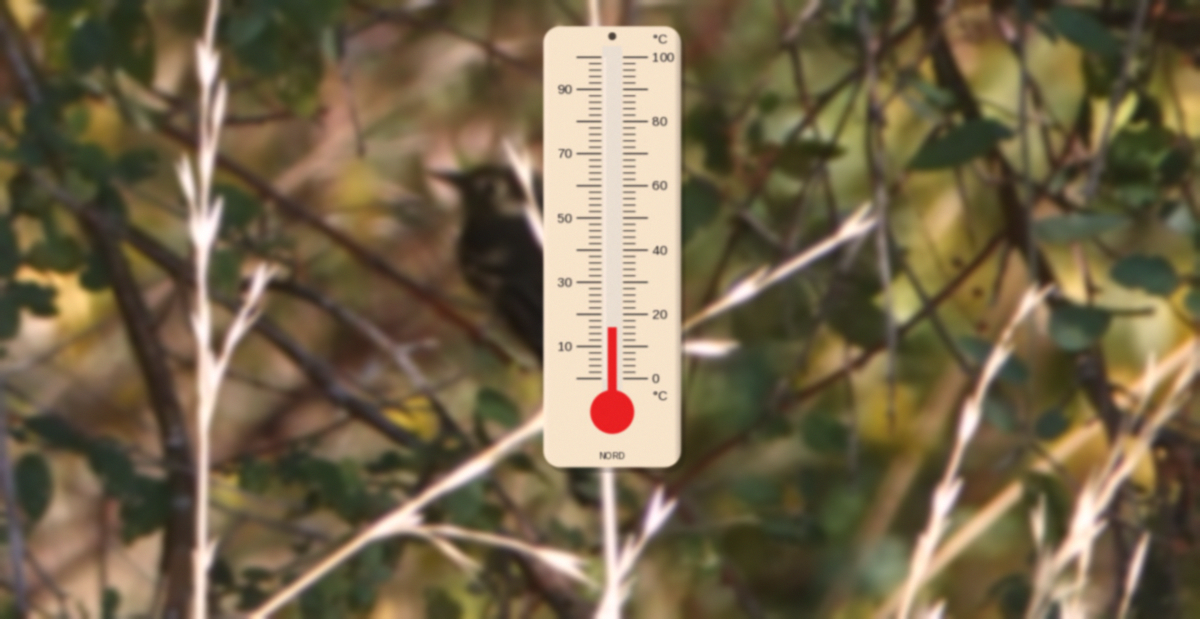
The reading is 16
